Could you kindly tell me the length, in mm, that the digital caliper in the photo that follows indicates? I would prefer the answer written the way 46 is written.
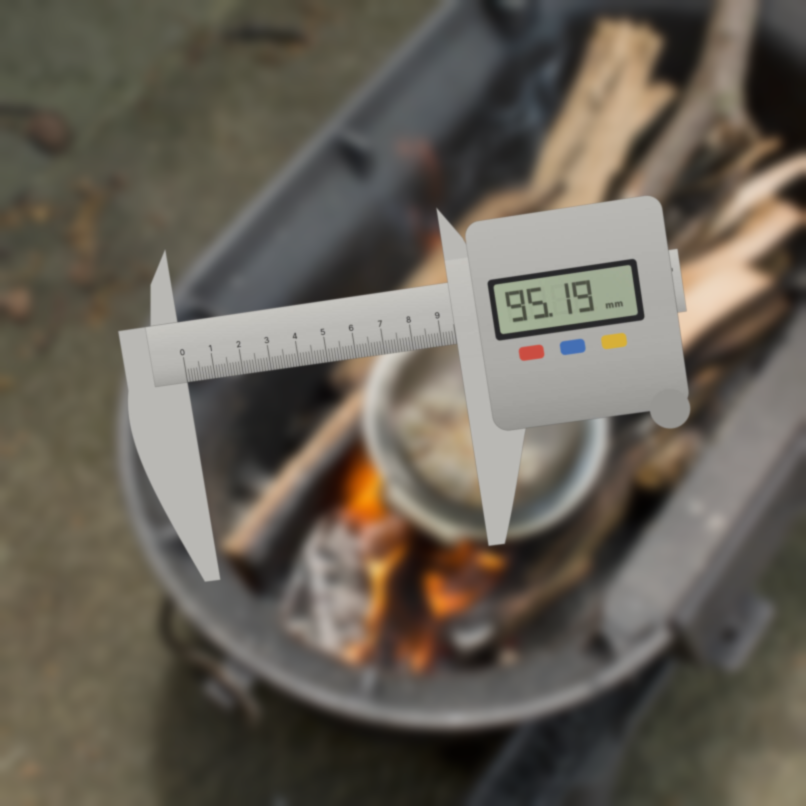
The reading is 95.19
